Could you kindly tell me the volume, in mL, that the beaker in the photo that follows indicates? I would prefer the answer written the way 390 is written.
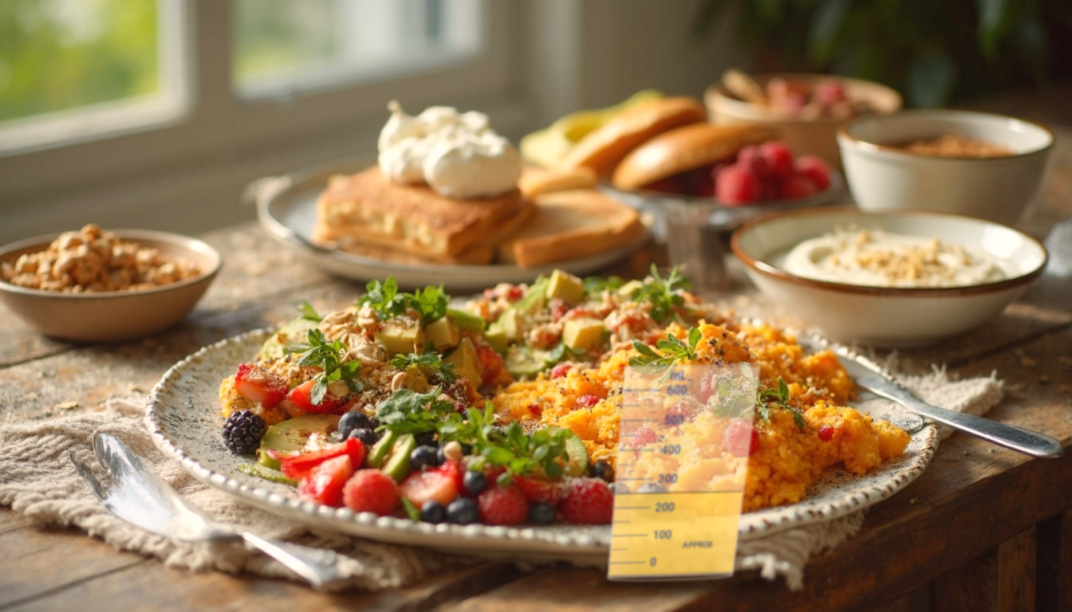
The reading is 250
